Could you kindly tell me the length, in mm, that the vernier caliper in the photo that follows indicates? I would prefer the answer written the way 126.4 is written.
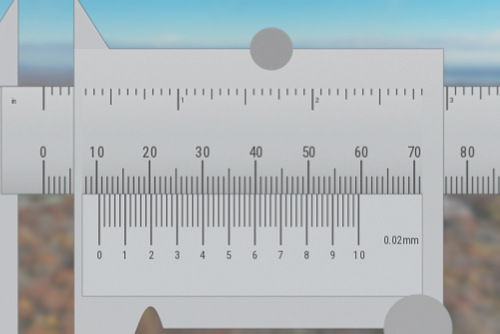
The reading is 10.5
